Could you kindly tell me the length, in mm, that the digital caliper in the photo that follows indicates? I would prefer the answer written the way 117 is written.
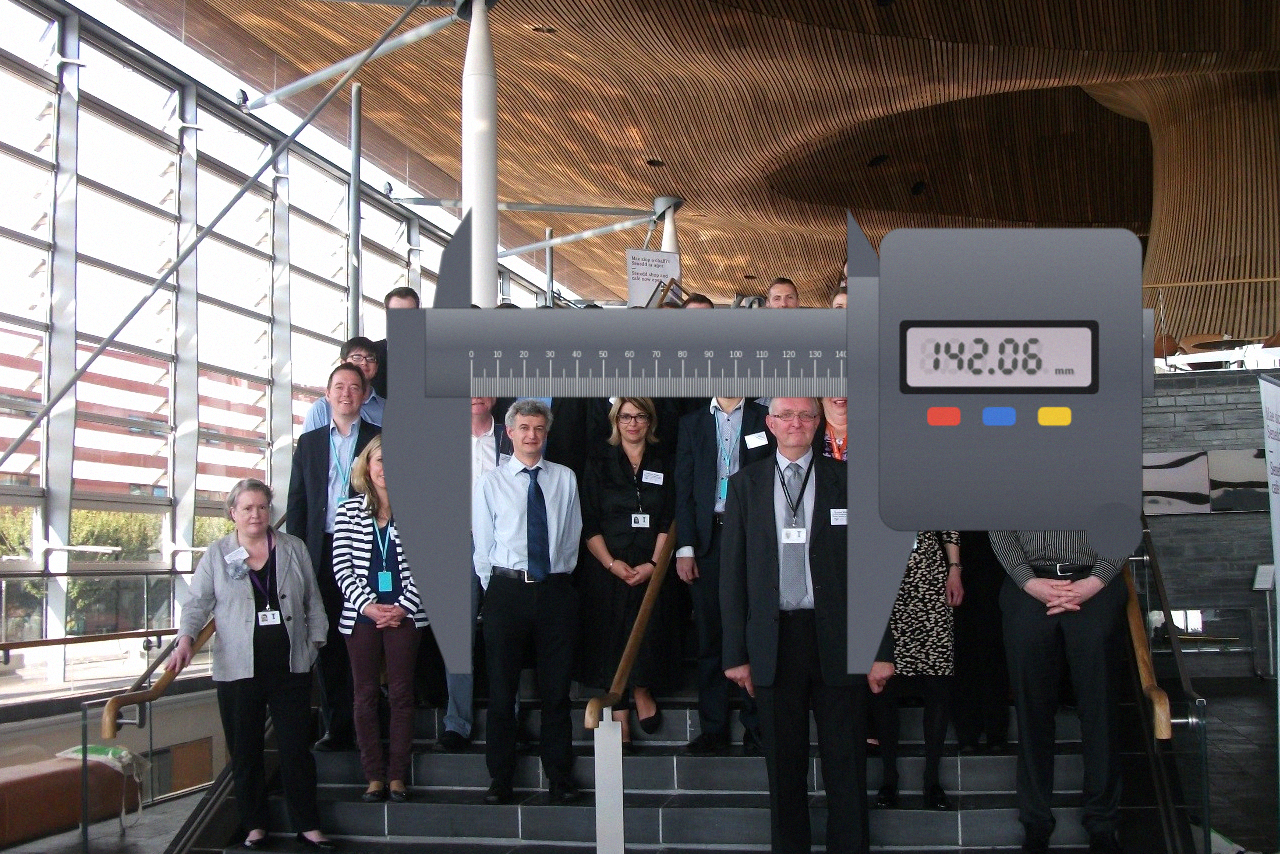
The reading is 142.06
